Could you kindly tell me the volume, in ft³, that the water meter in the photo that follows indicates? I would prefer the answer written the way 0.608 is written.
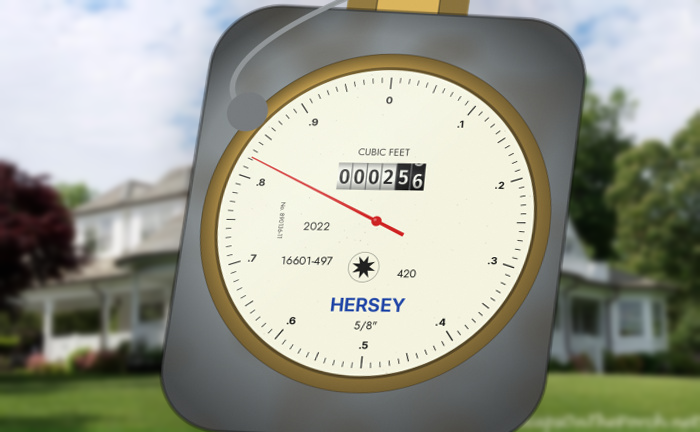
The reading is 255.82
